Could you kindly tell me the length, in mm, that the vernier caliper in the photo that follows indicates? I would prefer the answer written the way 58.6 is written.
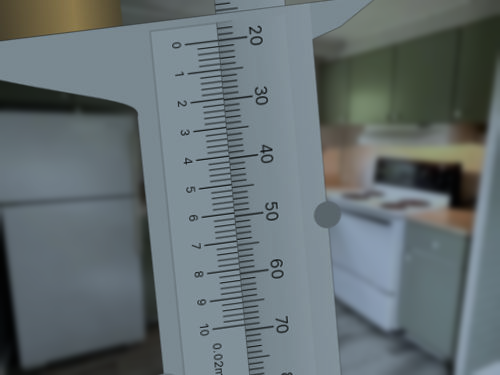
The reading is 20.0
